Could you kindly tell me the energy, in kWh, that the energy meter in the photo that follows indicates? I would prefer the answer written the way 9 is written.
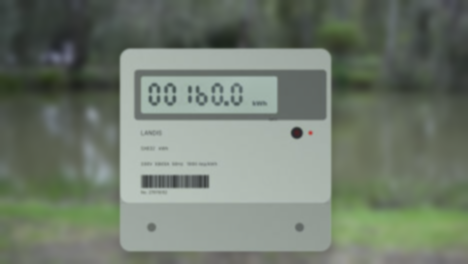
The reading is 160.0
